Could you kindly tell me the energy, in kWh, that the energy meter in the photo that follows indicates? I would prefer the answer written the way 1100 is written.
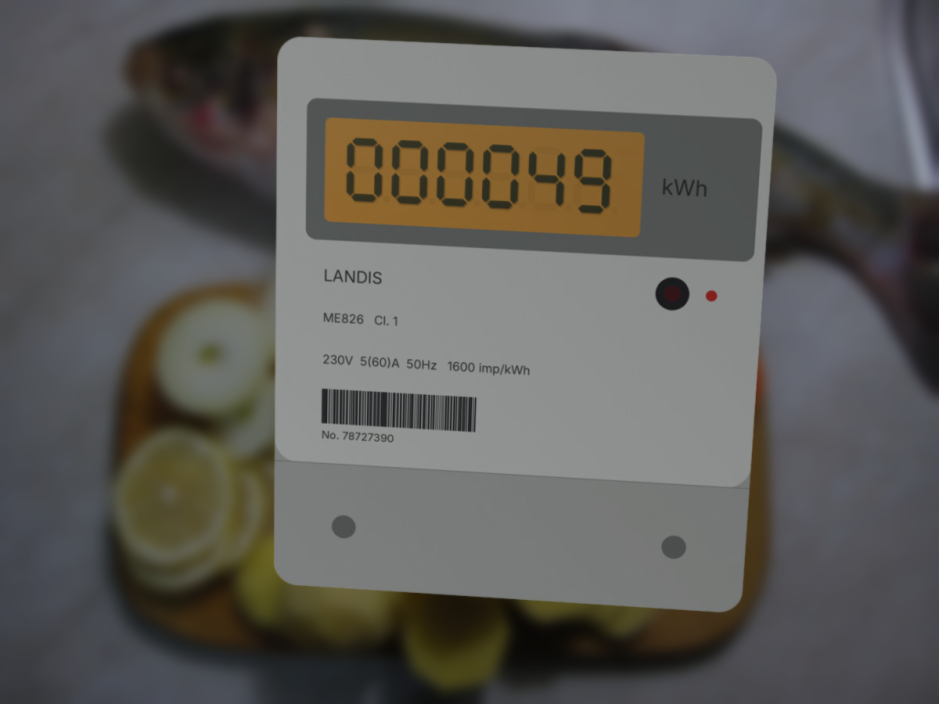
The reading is 49
